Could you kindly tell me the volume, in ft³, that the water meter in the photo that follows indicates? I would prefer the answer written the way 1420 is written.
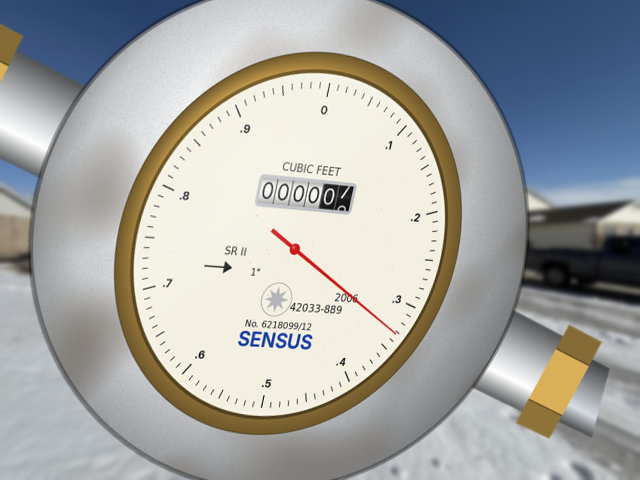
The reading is 7.33
